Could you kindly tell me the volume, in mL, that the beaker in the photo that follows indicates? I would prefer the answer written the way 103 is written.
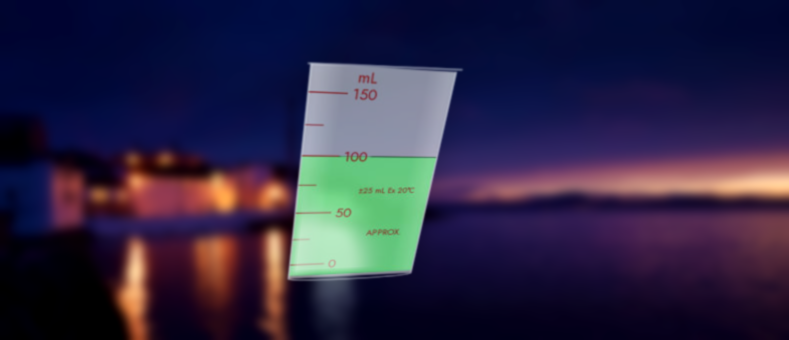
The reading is 100
